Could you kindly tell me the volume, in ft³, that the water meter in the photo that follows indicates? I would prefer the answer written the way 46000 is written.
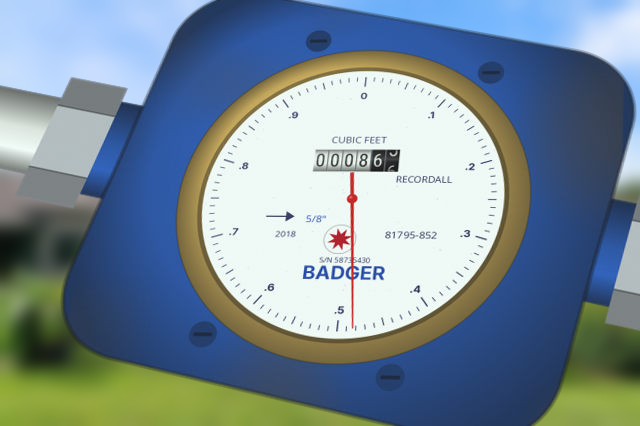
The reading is 865.48
